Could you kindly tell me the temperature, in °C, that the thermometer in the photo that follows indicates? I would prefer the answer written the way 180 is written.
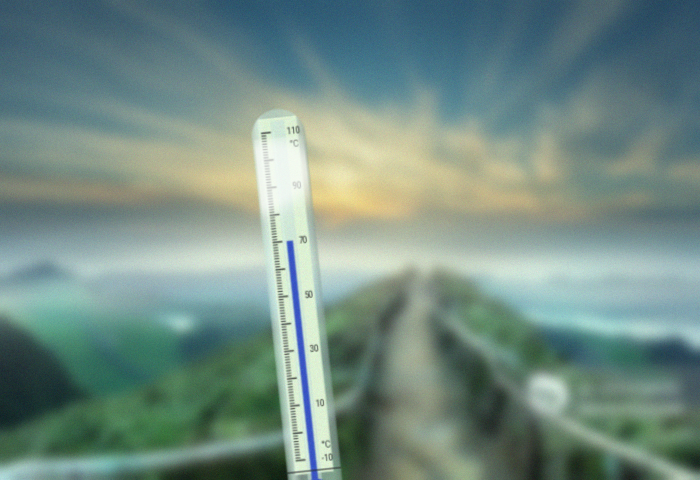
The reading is 70
